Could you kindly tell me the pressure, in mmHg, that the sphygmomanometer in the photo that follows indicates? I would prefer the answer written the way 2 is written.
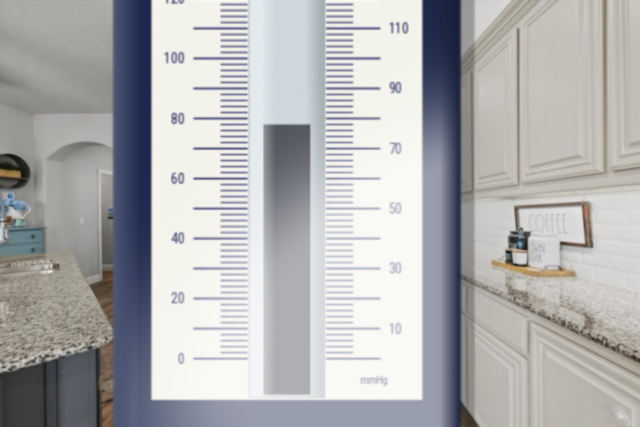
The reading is 78
